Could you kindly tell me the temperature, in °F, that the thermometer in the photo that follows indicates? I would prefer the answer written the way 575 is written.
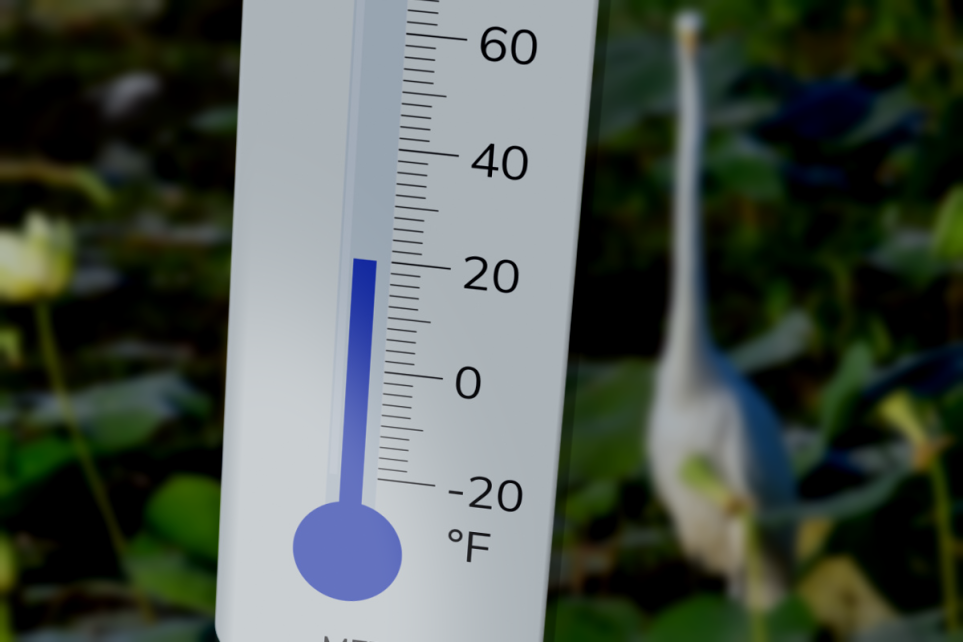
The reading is 20
